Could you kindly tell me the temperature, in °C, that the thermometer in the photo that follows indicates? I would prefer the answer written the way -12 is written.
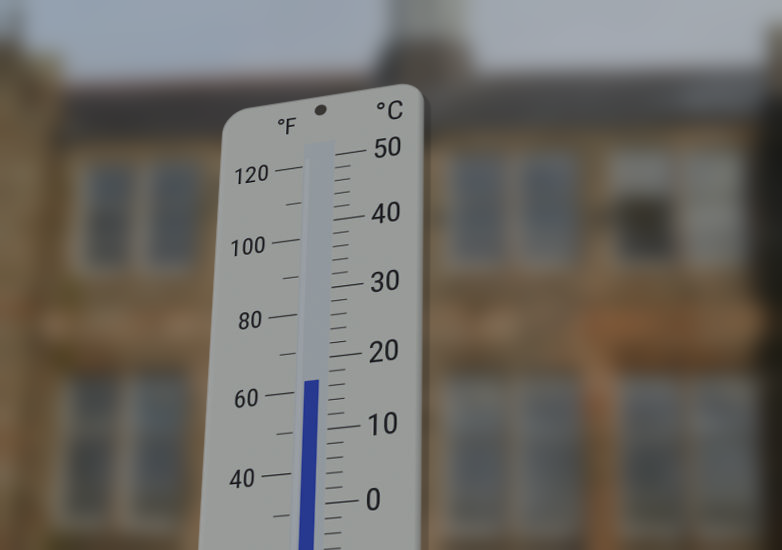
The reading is 17
